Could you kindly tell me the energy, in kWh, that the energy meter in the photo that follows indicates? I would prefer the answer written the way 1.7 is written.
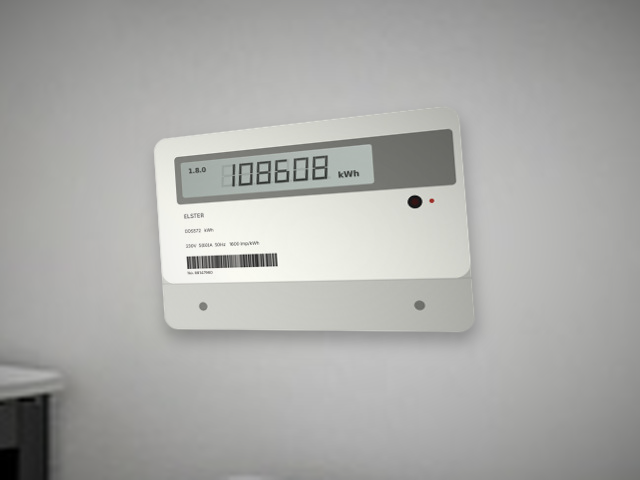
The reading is 108608
